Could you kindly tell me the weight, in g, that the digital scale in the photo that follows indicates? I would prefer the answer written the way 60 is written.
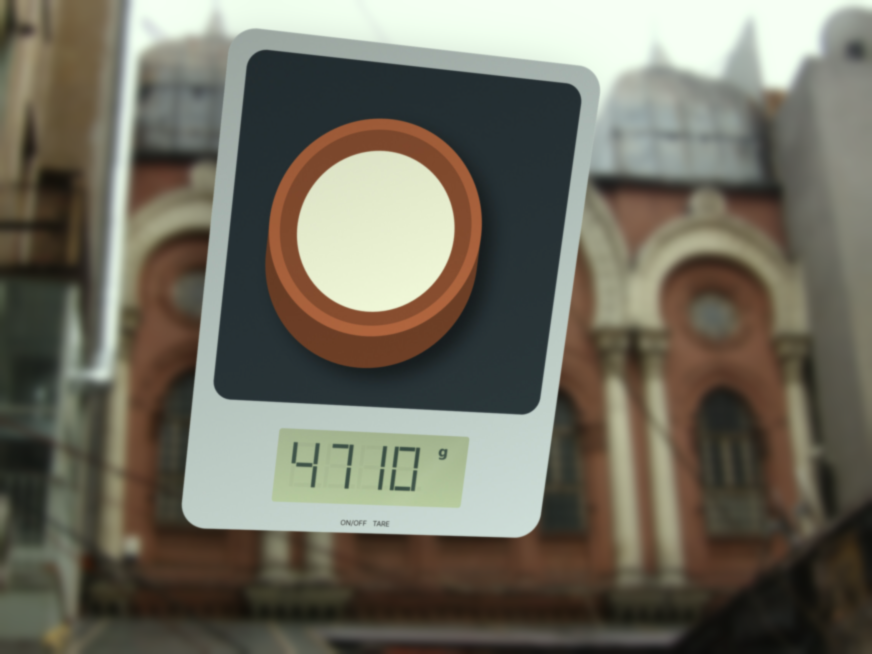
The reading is 4710
